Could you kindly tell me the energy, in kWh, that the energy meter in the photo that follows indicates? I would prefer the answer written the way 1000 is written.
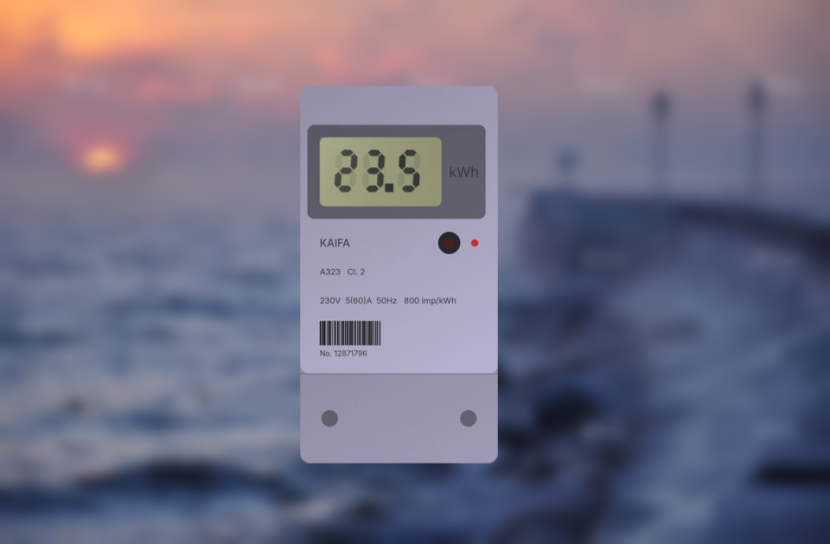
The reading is 23.5
